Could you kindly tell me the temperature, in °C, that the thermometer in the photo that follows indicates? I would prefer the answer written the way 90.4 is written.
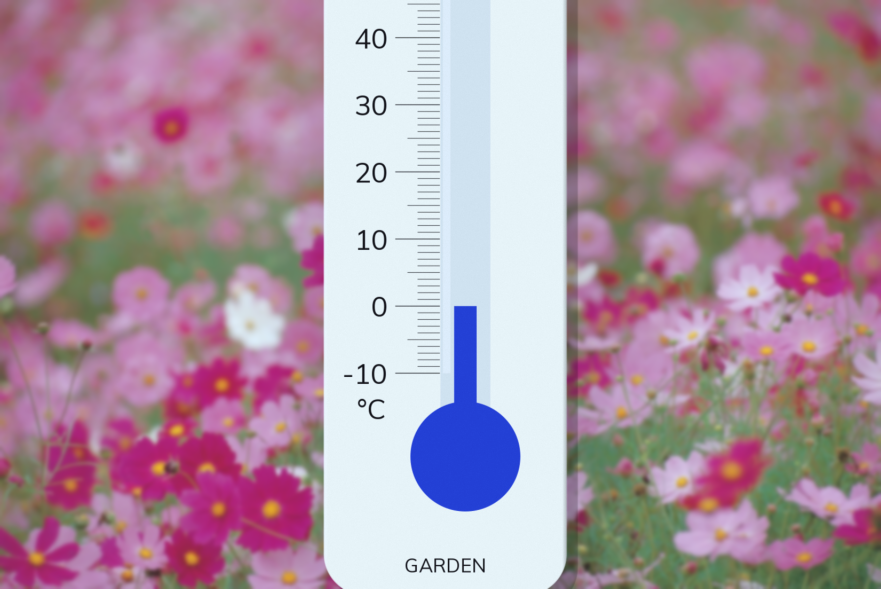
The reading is 0
